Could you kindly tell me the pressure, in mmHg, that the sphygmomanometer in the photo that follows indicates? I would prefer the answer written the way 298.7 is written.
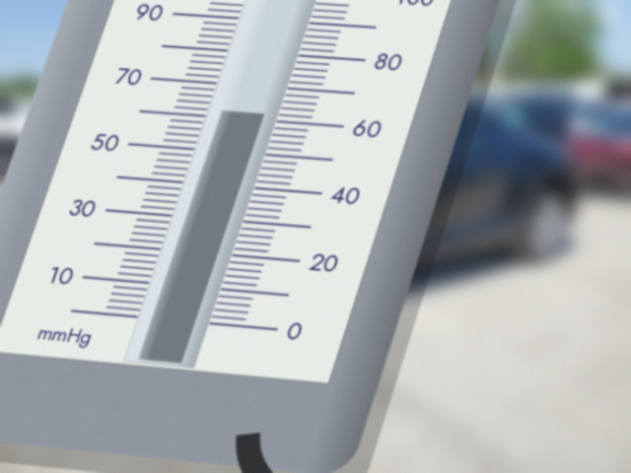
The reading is 62
